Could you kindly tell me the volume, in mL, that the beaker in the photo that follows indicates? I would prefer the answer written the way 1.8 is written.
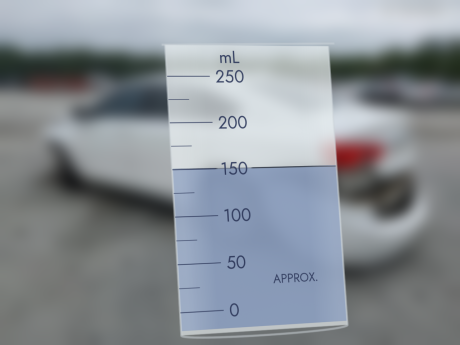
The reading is 150
